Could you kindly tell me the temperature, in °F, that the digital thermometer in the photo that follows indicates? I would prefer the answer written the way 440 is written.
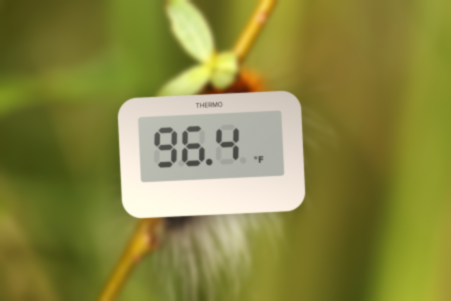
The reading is 96.4
